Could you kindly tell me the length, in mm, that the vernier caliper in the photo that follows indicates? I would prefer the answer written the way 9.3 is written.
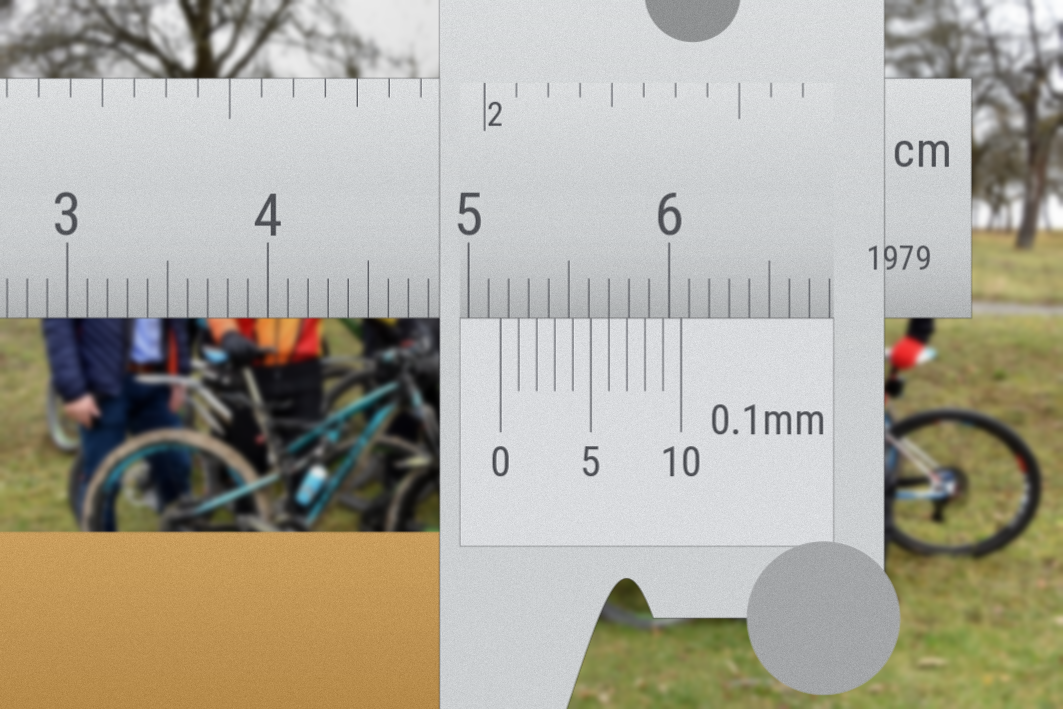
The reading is 51.6
